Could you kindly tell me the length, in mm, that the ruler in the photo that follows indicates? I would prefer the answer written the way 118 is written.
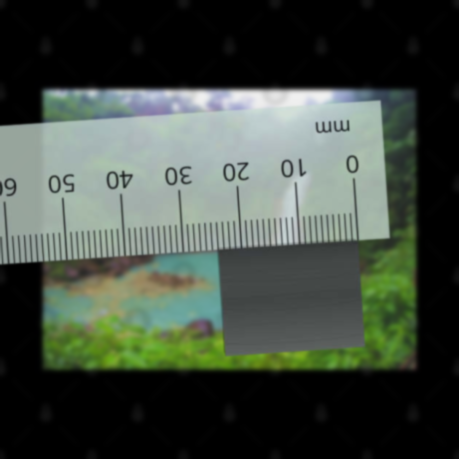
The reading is 24
